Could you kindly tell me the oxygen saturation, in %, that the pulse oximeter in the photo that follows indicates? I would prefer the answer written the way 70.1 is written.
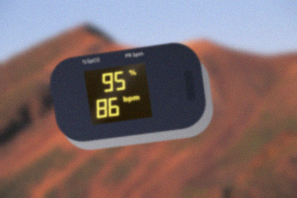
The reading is 95
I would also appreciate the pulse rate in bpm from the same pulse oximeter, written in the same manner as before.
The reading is 86
